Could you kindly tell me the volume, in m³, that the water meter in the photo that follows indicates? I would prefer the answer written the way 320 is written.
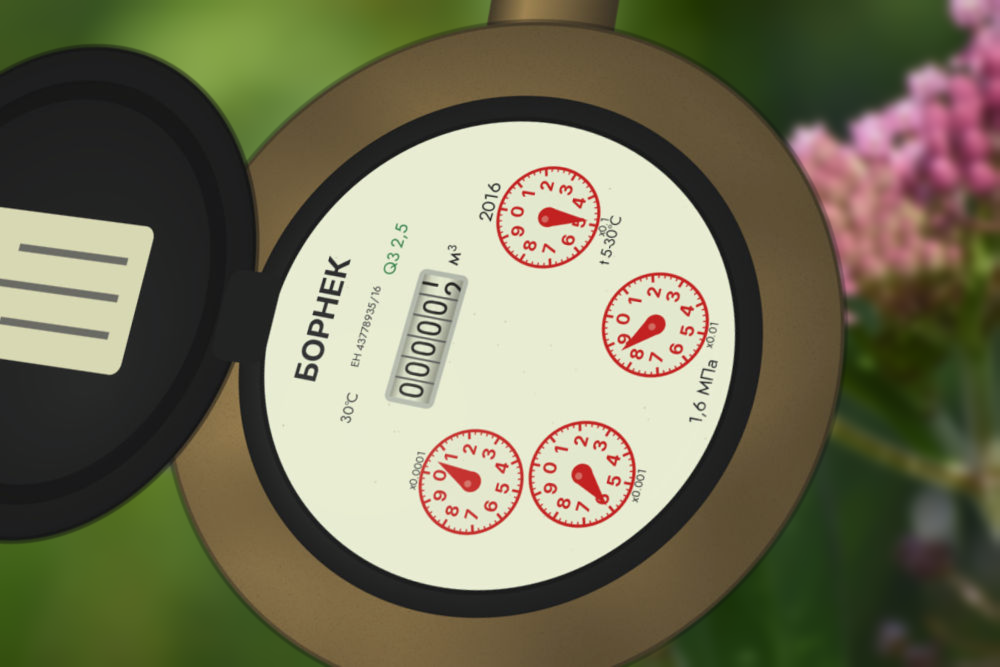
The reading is 1.4860
